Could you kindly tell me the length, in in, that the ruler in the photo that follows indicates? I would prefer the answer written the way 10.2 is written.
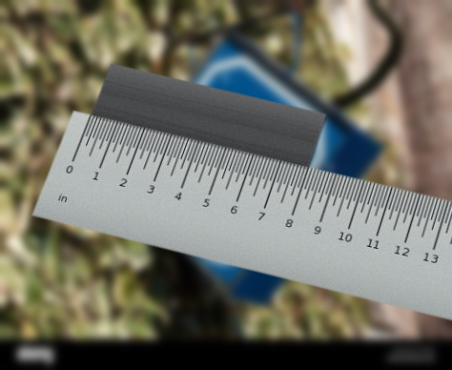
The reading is 8
